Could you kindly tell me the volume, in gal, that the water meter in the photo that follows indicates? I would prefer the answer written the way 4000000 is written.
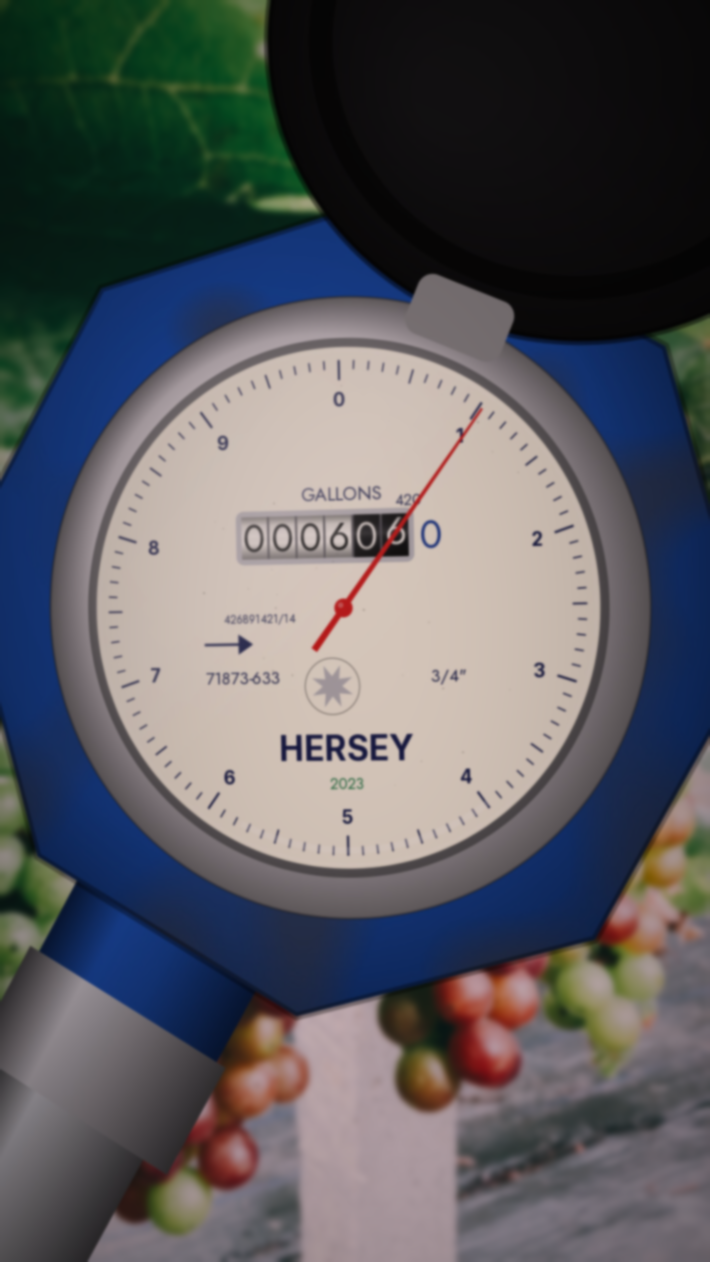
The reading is 6061.0
